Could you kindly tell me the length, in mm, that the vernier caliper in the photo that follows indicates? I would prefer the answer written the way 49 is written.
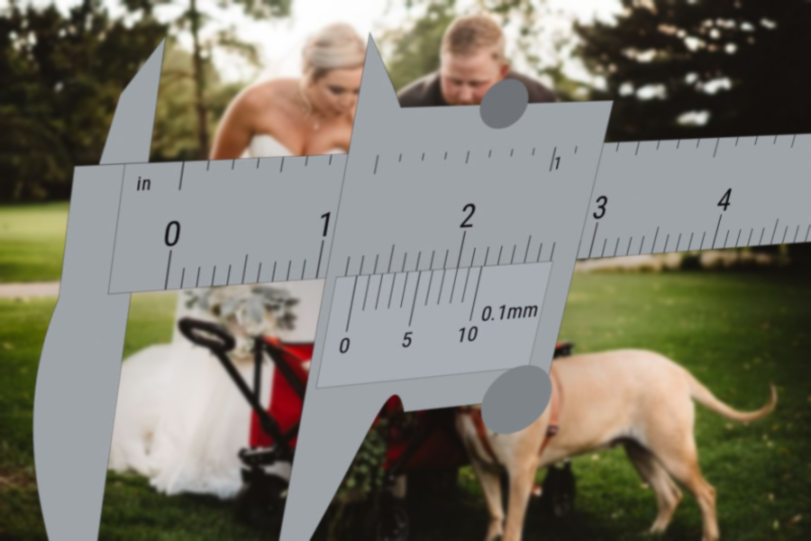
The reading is 12.8
